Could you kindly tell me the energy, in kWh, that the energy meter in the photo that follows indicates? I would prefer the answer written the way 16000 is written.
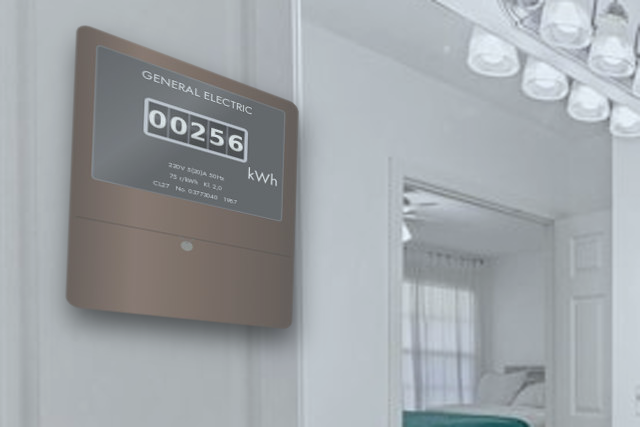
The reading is 256
